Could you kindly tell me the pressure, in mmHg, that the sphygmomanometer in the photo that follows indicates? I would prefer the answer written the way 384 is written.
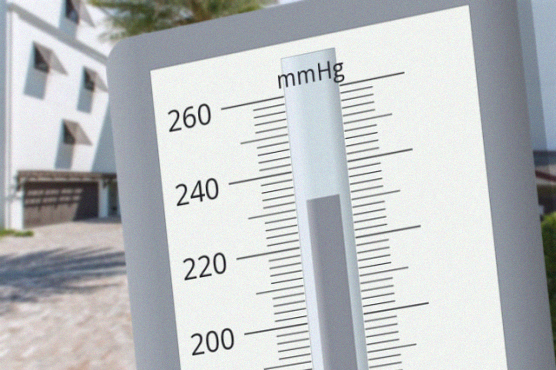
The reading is 232
